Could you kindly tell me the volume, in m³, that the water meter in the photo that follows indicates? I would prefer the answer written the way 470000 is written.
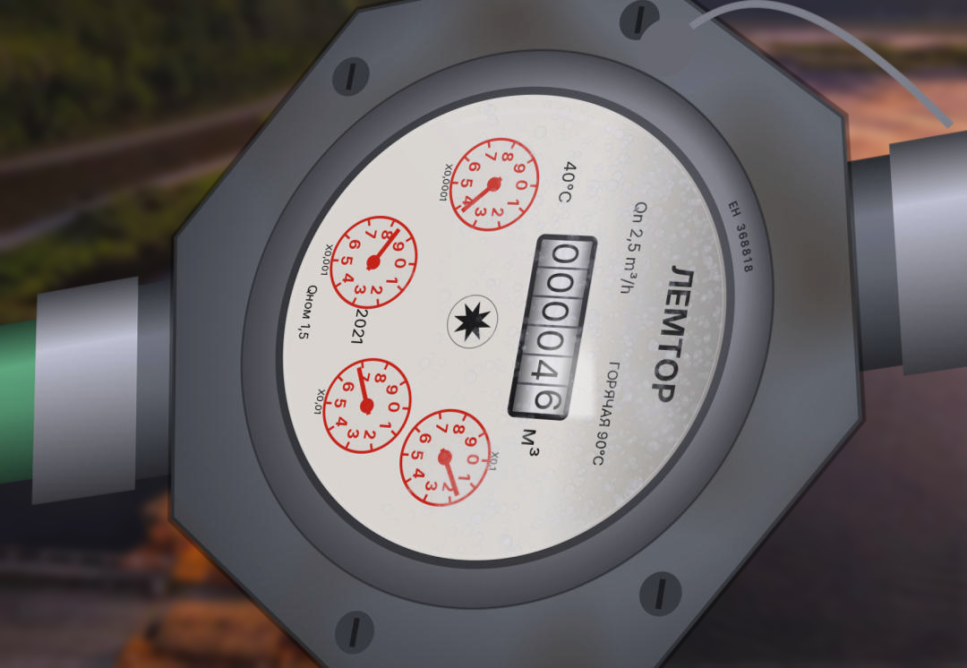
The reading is 46.1683
